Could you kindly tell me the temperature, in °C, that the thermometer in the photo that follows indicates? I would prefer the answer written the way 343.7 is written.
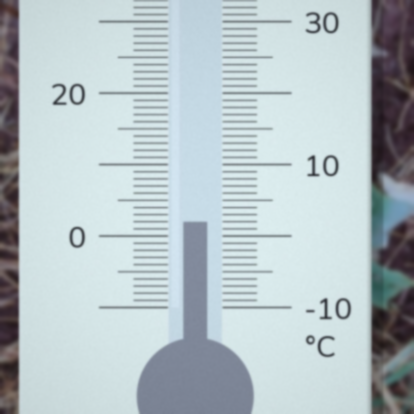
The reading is 2
